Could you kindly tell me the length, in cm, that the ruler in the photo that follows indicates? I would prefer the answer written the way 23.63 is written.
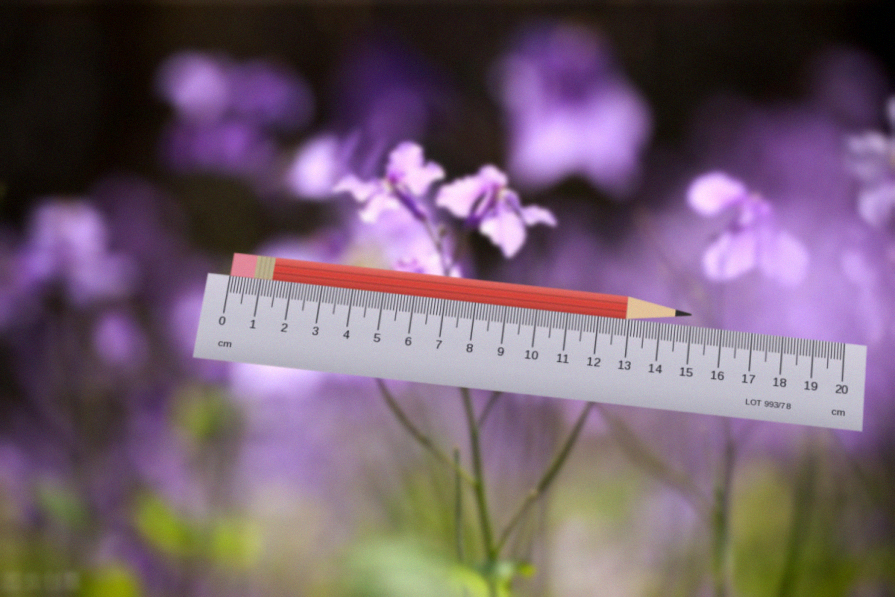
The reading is 15
